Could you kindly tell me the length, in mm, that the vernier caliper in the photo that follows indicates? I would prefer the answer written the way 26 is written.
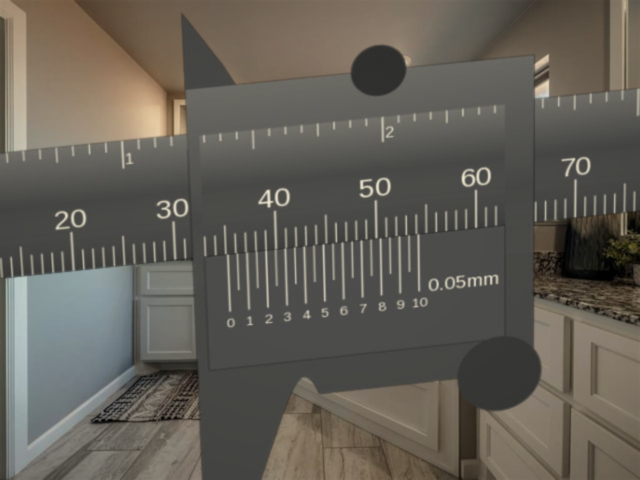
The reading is 35.2
